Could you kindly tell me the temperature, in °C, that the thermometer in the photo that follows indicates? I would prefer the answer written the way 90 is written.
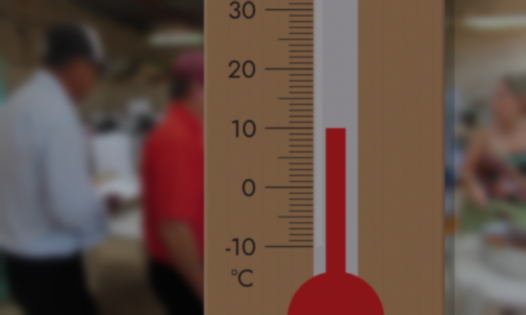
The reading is 10
